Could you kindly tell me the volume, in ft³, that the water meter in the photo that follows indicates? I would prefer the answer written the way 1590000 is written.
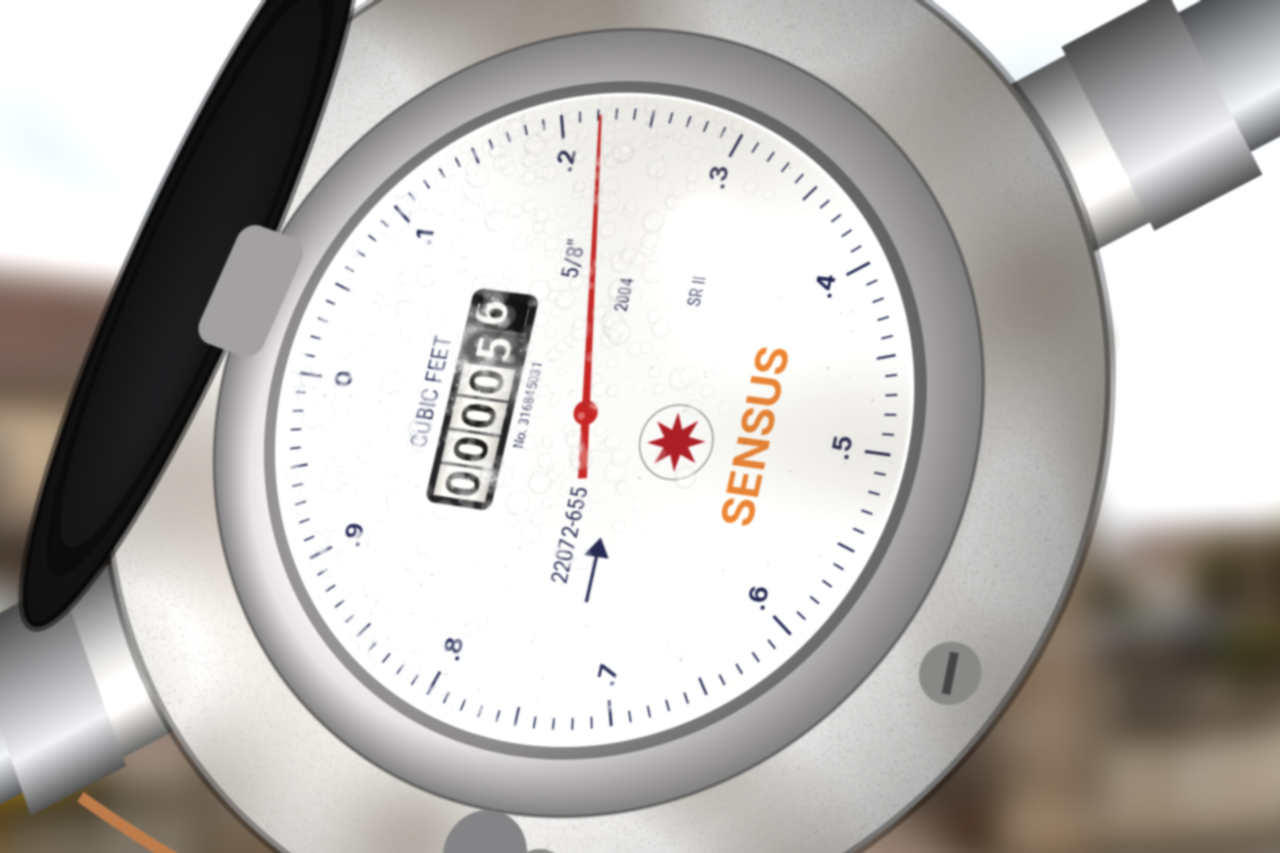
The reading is 56.22
